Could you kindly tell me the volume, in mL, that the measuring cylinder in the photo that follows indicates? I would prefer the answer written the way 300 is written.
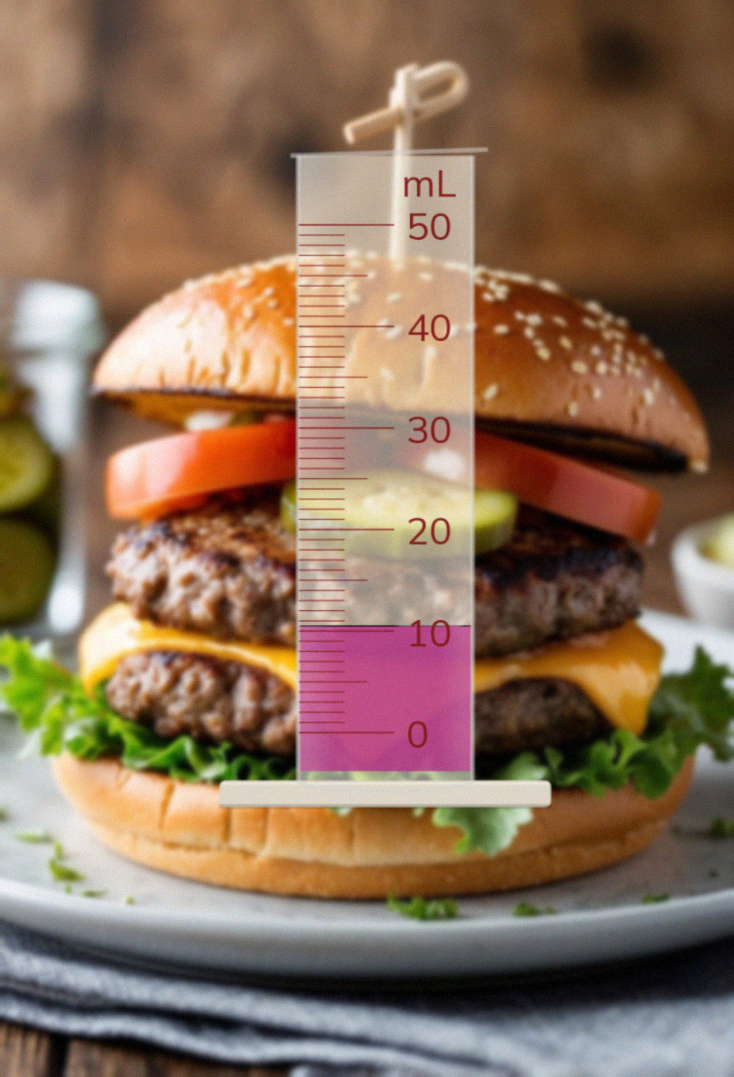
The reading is 10.5
